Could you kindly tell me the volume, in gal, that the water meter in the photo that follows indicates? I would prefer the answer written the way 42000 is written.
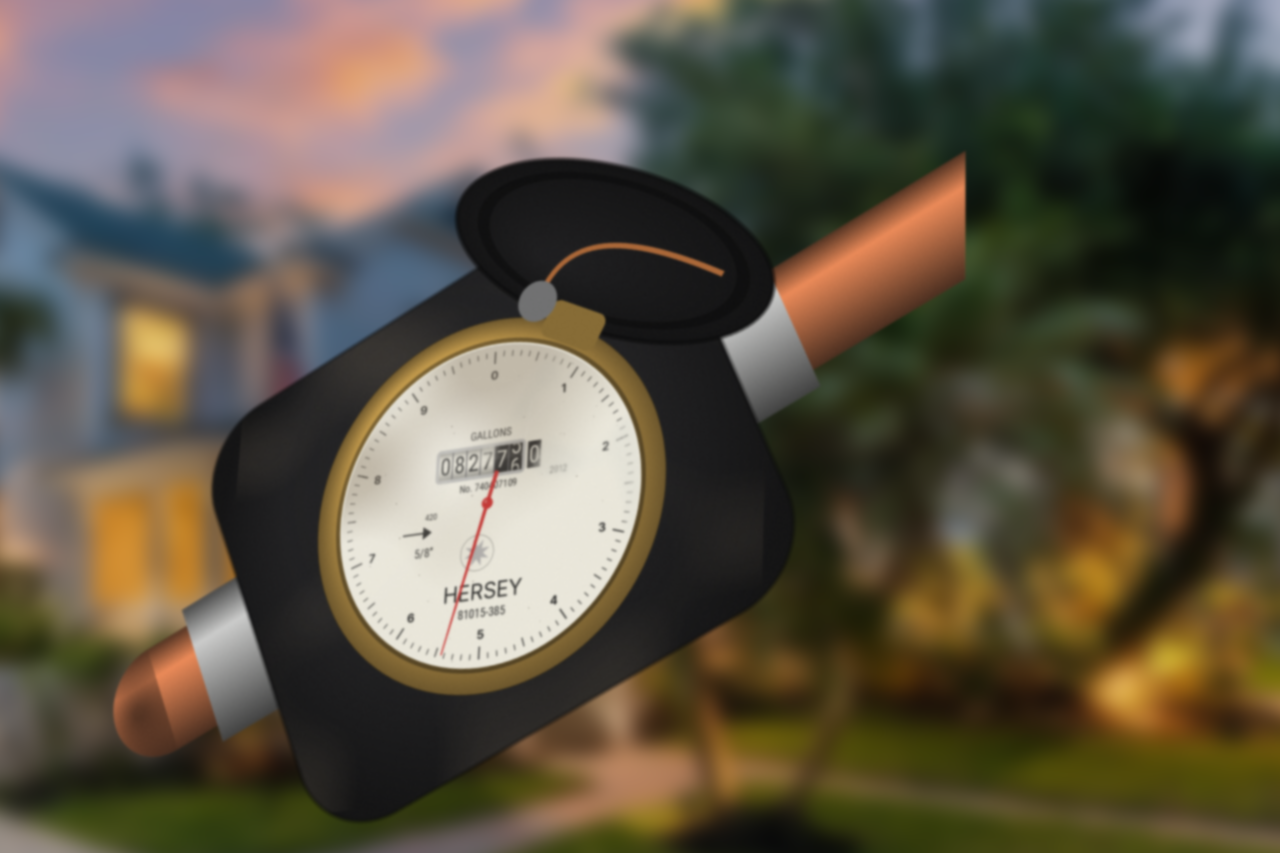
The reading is 827755.4
